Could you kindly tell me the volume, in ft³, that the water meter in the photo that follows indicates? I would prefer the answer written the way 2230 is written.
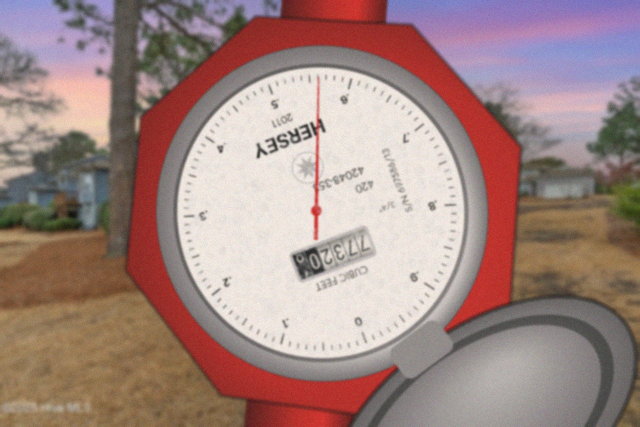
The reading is 773207.56
